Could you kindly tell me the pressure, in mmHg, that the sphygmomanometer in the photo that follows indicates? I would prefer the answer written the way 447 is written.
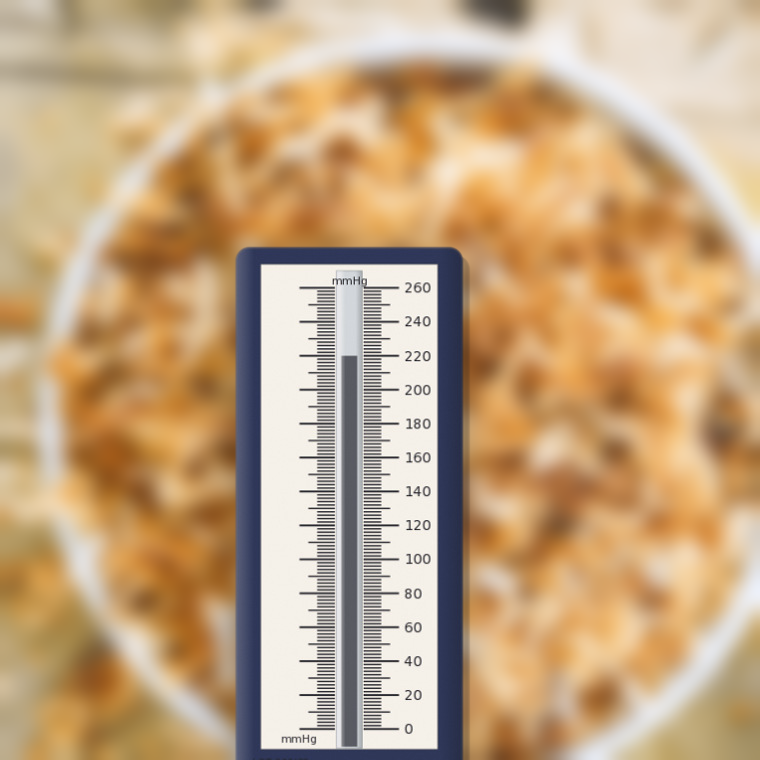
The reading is 220
